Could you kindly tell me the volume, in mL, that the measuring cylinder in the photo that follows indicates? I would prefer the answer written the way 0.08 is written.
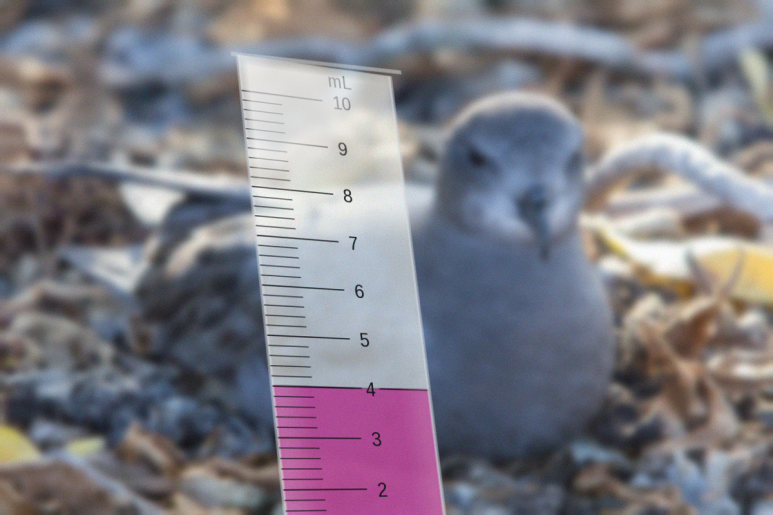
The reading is 4
